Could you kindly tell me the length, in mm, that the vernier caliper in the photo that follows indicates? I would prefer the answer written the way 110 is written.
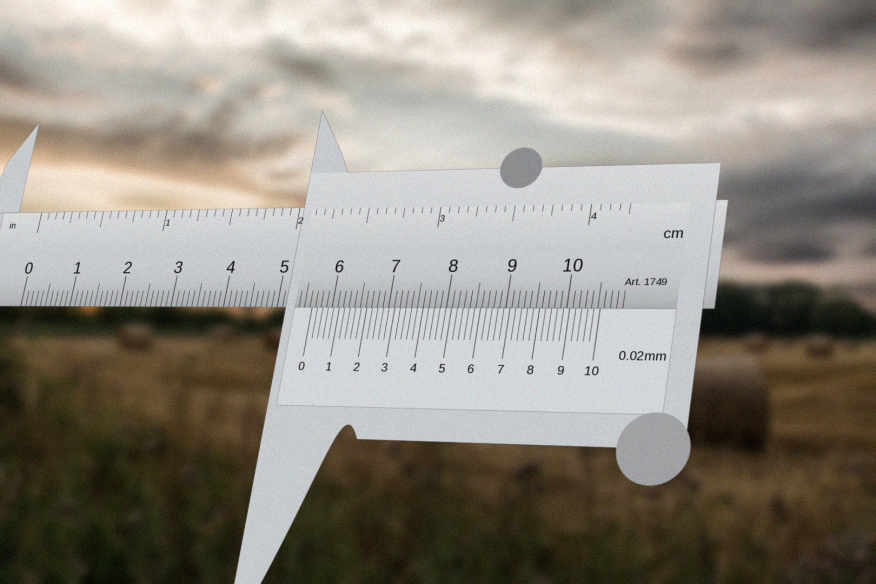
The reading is 56.4
